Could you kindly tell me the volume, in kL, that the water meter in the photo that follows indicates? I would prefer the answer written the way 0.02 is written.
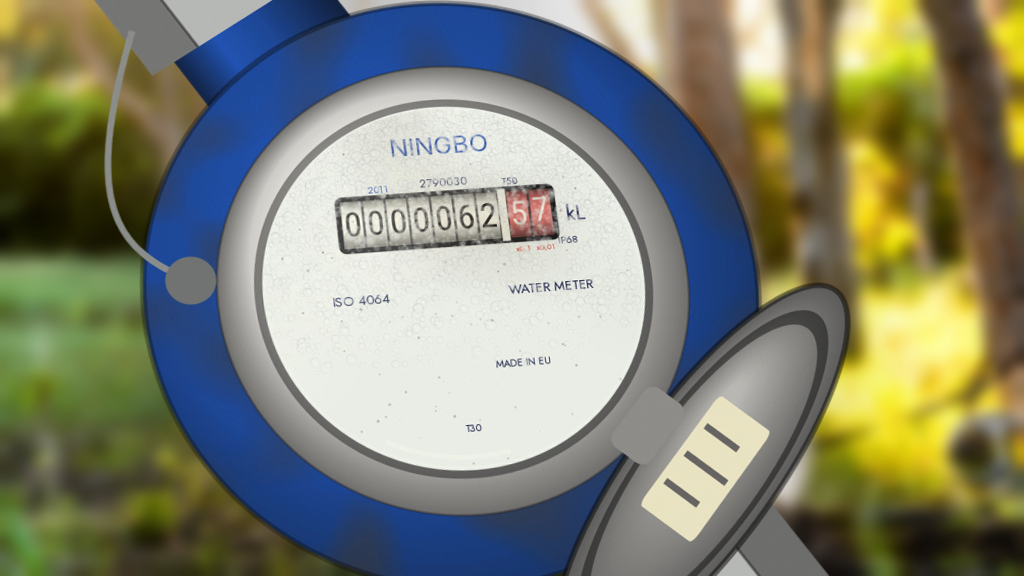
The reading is 62.57
